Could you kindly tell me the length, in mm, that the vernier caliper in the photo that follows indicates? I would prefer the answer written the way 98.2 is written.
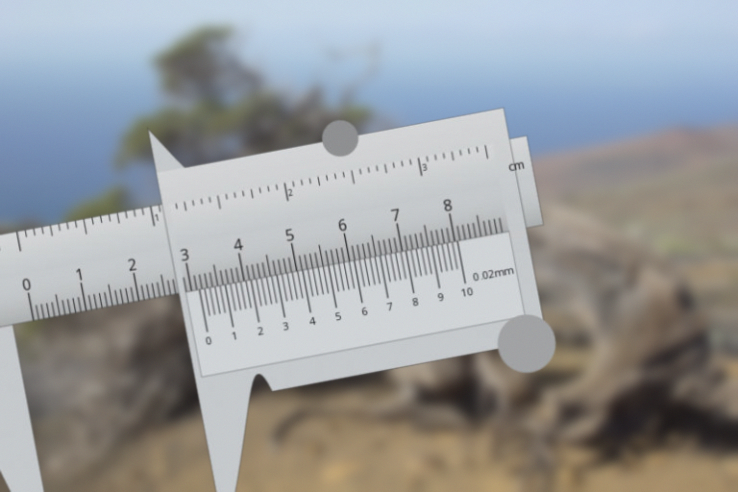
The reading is 31.5
